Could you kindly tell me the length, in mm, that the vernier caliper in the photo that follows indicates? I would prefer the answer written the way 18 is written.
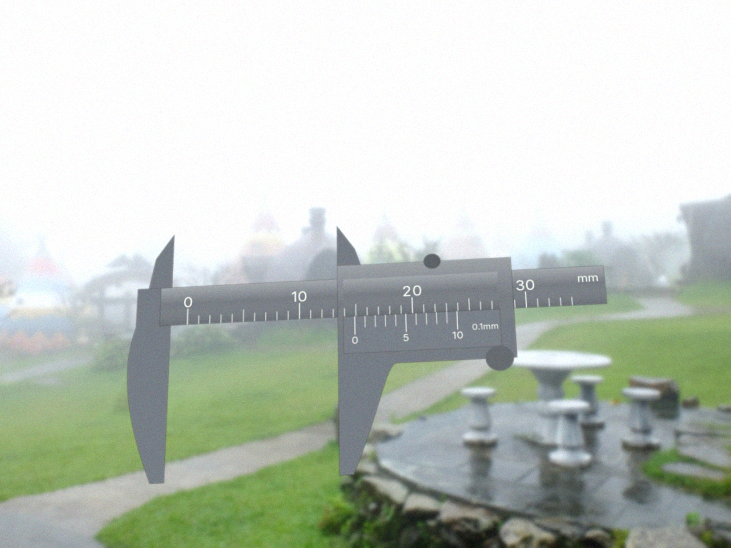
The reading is 14.9
